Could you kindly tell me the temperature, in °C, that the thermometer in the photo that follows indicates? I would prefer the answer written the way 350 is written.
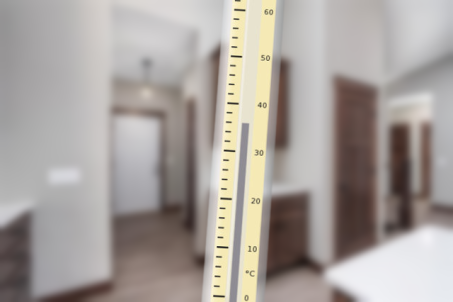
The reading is 36
